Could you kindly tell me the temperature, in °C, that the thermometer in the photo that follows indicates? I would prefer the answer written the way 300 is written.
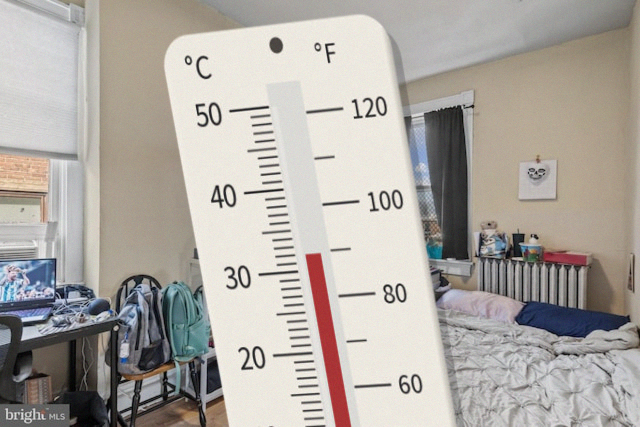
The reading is 32
